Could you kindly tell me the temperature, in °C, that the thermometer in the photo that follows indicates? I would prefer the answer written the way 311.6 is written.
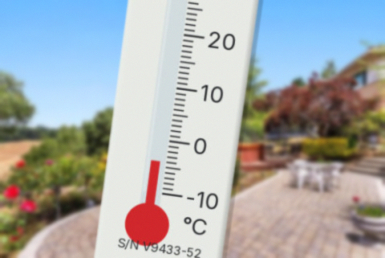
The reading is -4
